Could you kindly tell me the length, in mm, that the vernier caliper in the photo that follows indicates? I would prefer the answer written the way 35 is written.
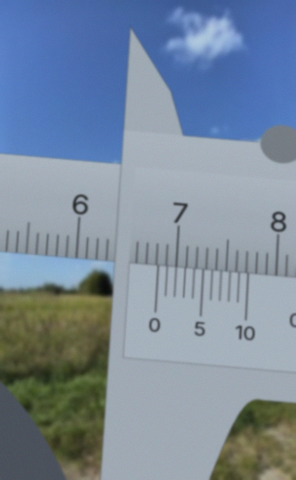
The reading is 68.2
